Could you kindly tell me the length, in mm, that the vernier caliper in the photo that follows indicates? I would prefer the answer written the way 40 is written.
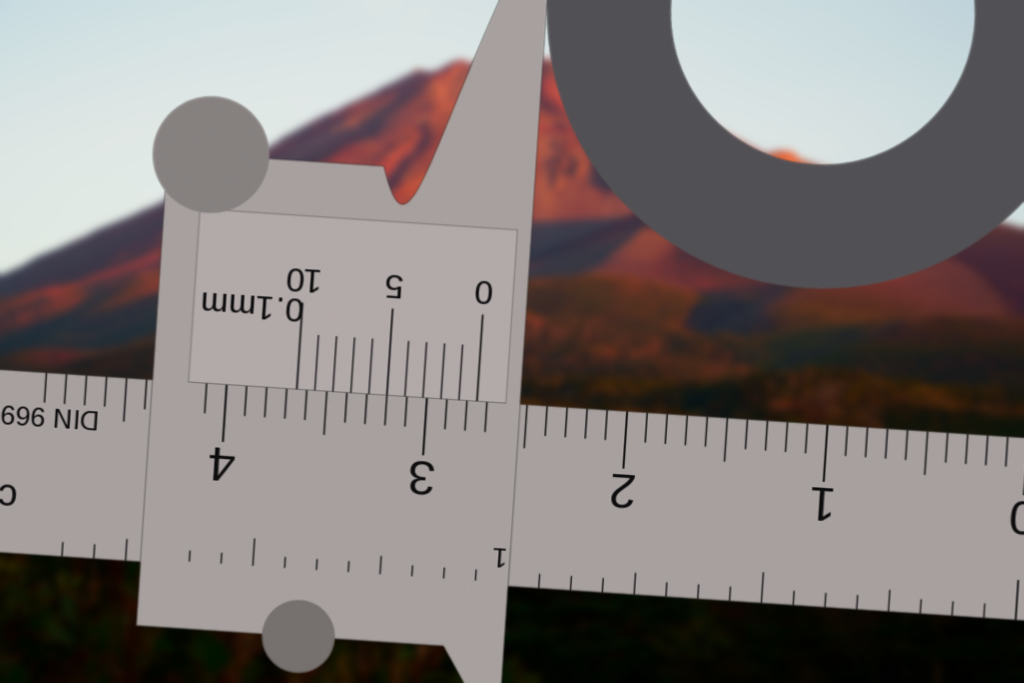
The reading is 27.5
